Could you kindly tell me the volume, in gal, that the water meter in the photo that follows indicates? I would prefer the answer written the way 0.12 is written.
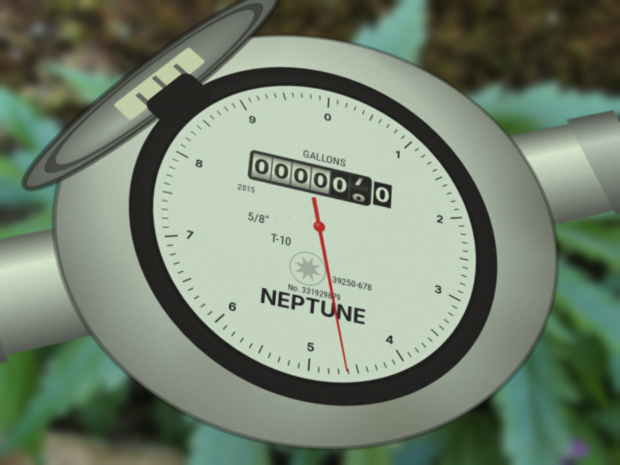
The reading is 74.6
